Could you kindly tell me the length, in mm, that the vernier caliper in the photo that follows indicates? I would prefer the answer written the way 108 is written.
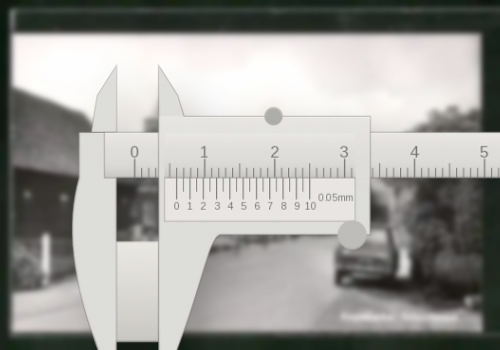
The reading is 6.0
